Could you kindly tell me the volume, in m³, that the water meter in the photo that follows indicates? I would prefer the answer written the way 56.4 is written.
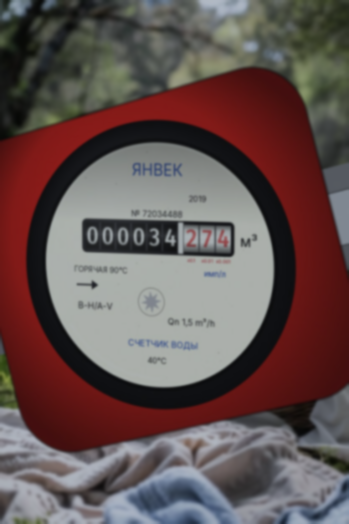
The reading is 34.274
